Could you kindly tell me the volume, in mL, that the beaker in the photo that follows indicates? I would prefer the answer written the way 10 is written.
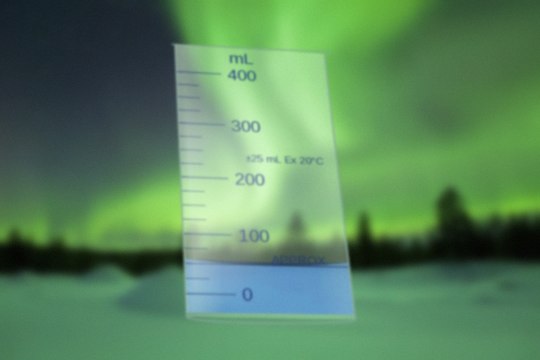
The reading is 50
